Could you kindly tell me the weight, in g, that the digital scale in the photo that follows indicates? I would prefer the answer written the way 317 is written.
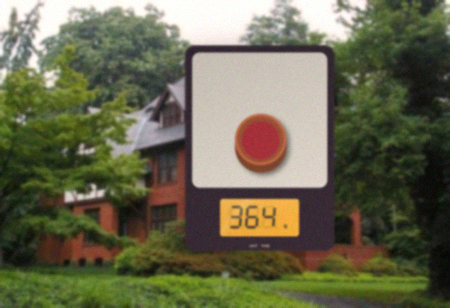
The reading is 364
